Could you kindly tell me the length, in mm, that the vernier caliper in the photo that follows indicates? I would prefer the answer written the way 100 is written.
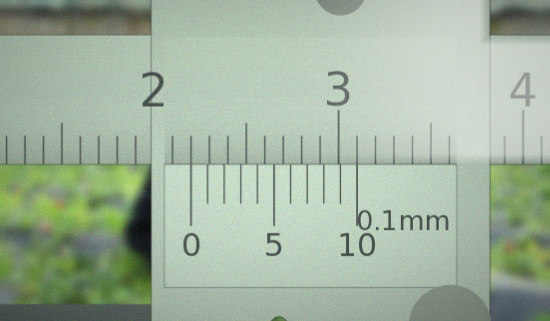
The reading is 22.0
